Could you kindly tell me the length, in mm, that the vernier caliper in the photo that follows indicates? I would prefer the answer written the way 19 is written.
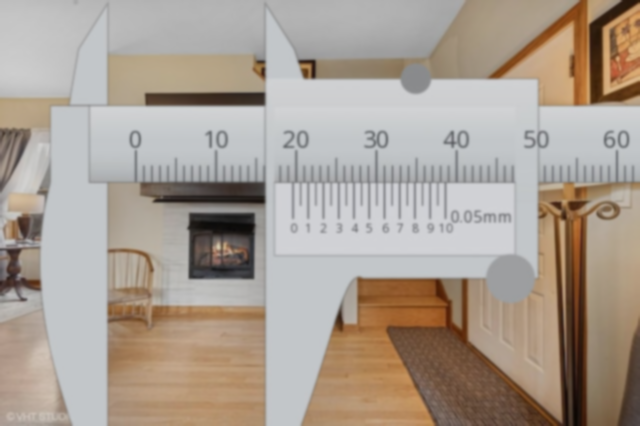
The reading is 19.6
